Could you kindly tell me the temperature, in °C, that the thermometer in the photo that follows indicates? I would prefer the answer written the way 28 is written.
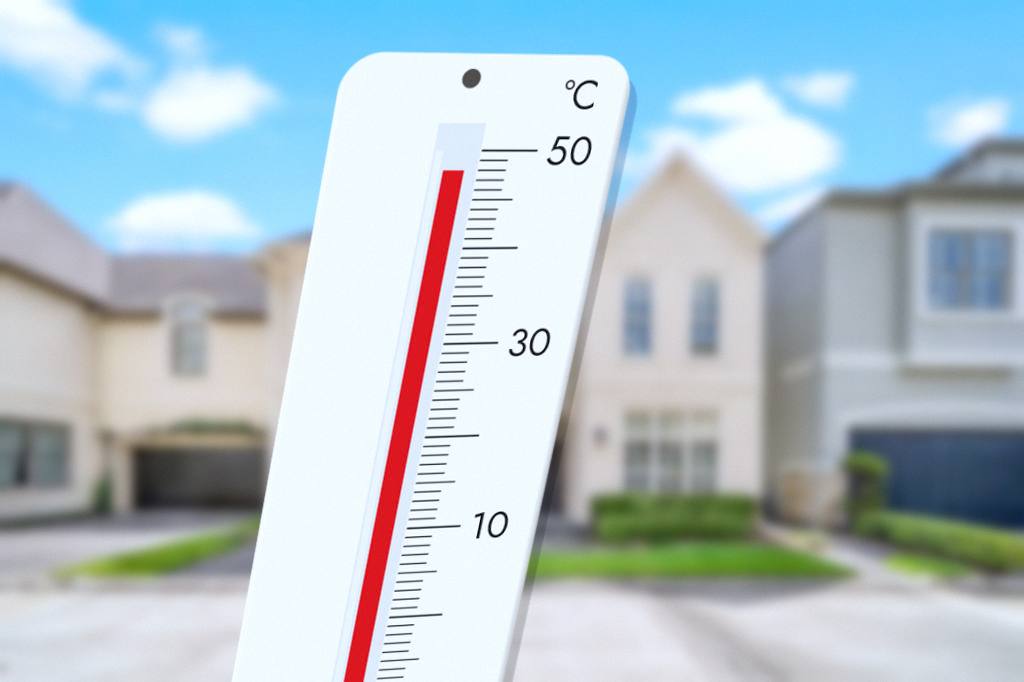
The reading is 48
